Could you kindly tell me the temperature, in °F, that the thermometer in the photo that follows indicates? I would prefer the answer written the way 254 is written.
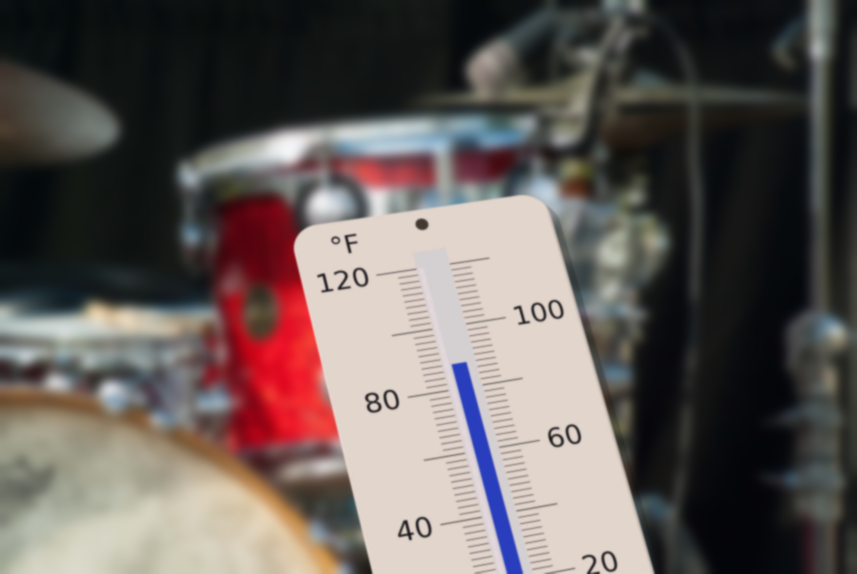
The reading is 88
